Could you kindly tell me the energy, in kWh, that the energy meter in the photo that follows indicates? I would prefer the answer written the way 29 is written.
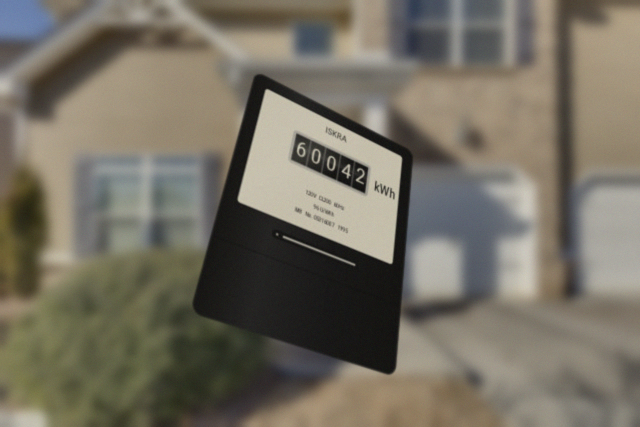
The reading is 60042
